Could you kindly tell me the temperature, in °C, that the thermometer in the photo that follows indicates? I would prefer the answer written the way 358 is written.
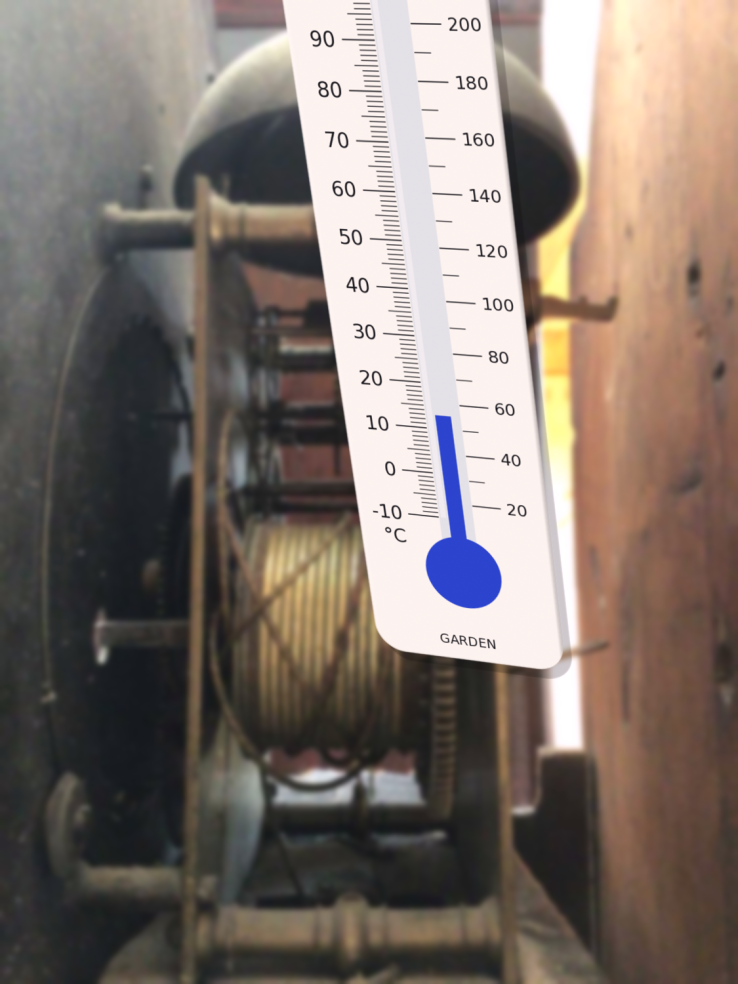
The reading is 13
